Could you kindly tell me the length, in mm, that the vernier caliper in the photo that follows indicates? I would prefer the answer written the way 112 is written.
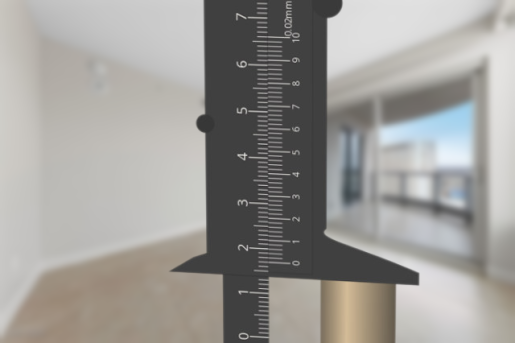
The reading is 17.0
